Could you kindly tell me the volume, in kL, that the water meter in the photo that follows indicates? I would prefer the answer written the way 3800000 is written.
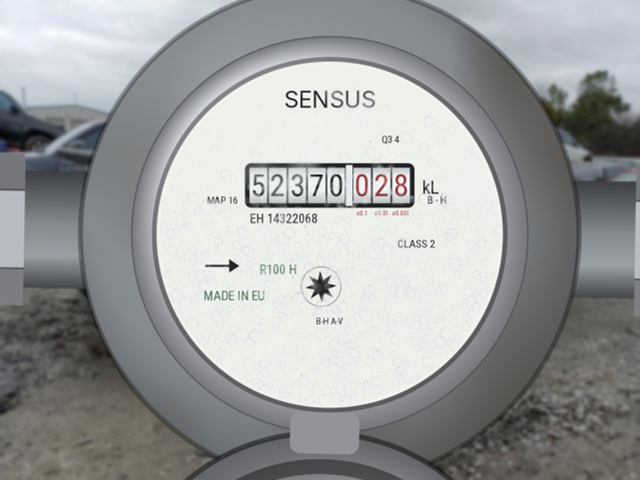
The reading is 52370.028
